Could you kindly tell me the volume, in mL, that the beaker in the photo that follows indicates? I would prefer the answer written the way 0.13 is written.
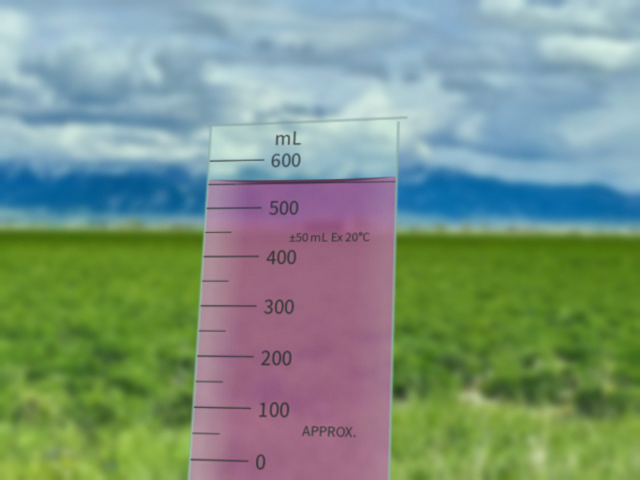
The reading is 550
